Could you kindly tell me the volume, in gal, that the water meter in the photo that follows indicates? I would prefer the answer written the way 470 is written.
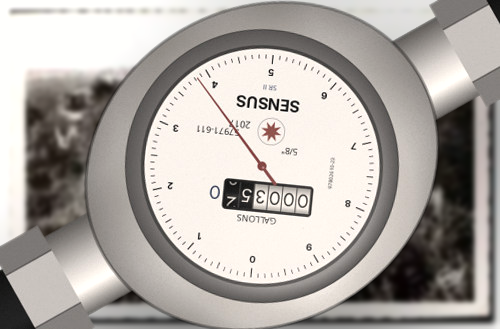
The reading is 3523.8
